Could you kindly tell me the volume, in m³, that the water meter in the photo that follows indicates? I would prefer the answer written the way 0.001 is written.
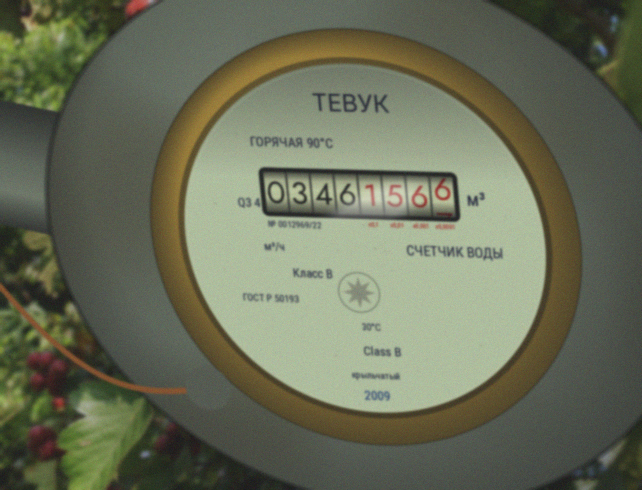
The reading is 346.1566
